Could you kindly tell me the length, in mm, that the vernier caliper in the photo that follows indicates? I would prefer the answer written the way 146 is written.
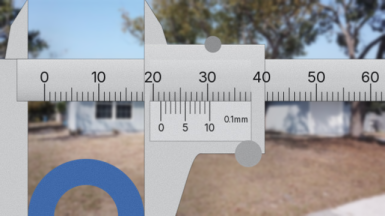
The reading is 21.4
